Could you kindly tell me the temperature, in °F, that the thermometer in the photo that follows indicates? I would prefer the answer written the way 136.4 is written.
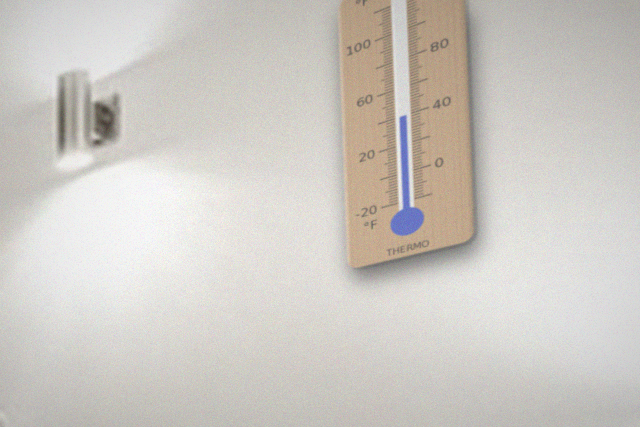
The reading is 40
